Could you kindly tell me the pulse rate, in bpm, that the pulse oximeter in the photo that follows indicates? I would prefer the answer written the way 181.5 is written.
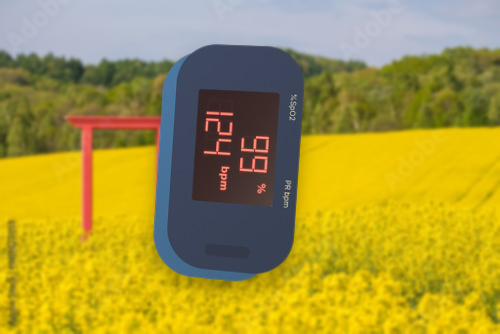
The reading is 124
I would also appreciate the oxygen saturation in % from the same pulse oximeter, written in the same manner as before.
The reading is 99
